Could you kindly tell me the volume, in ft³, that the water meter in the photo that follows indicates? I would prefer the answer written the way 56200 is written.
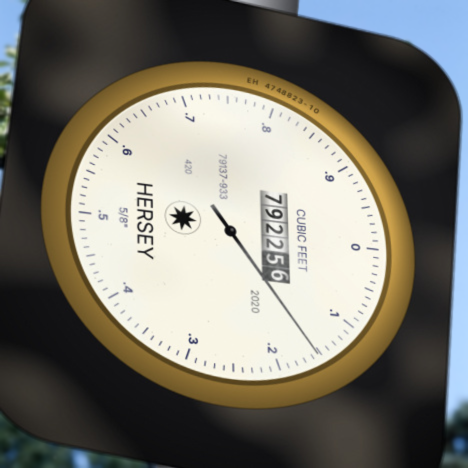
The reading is 792256.15
